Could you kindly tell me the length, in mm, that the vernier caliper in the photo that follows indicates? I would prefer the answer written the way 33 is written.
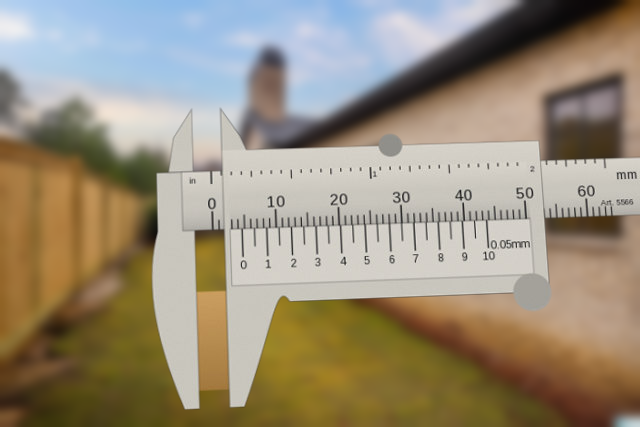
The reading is 4.6
